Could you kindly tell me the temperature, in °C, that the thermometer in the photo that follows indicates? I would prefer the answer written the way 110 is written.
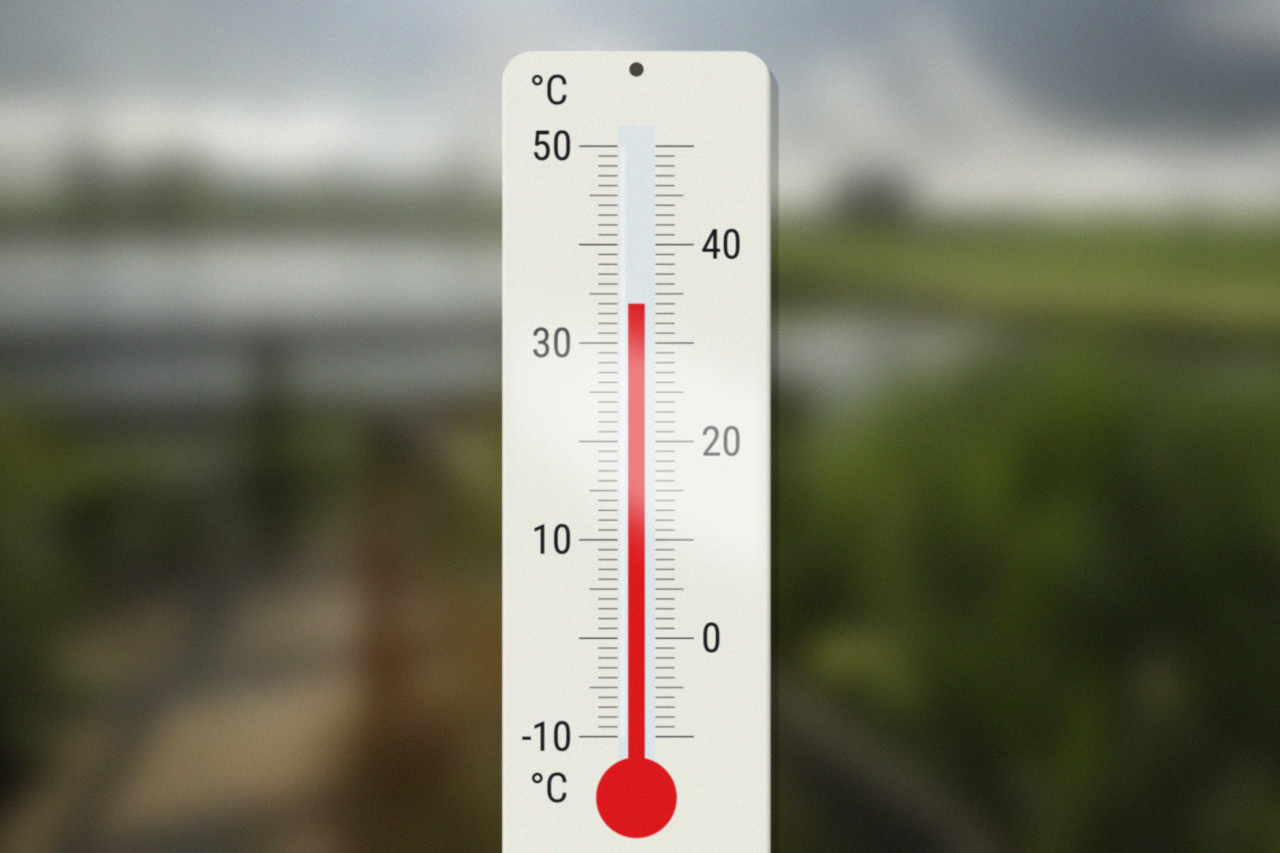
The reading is 34
